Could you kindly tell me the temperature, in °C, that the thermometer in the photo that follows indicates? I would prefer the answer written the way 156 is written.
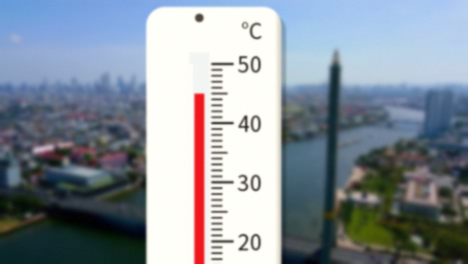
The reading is 45
